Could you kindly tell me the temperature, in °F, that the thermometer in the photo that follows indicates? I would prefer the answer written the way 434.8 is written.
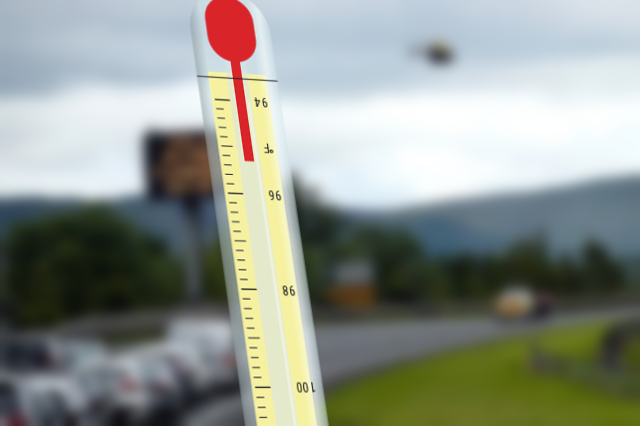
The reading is 95.3
